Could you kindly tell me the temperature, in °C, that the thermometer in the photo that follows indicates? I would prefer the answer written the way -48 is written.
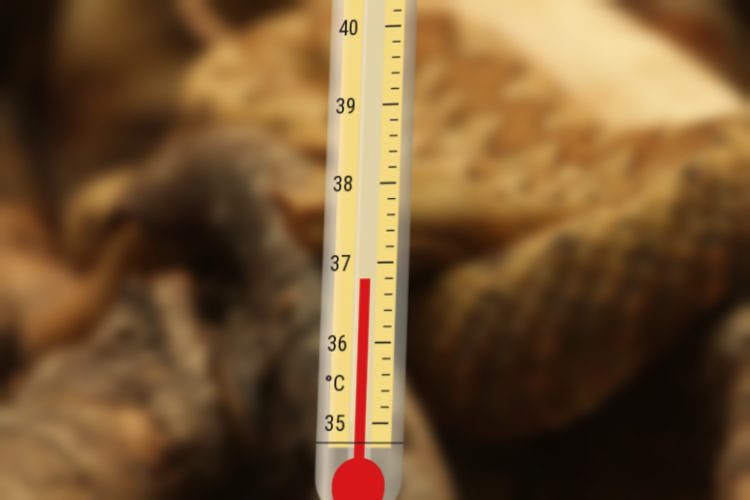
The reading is 36.8
